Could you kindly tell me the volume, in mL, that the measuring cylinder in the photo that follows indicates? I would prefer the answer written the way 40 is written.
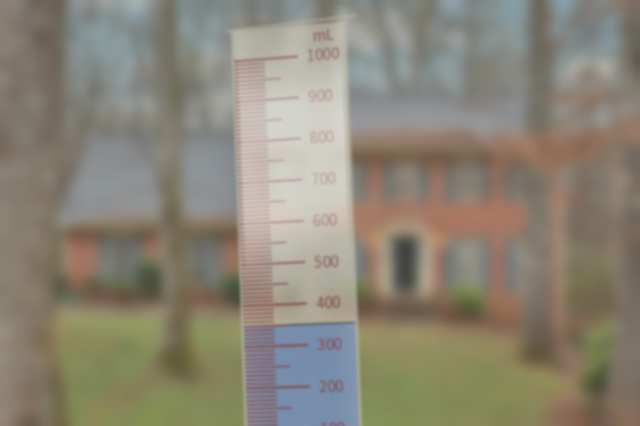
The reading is 350
